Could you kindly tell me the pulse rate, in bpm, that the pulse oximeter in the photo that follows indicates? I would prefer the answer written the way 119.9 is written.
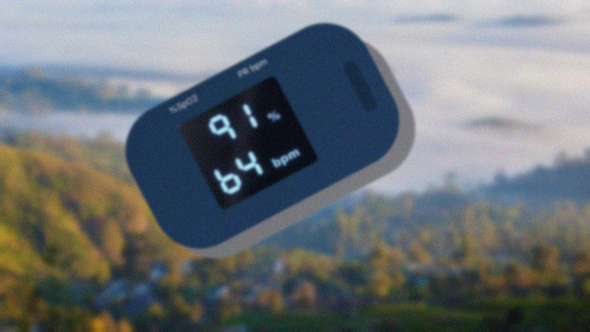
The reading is 64
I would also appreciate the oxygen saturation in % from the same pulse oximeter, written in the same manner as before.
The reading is 91
